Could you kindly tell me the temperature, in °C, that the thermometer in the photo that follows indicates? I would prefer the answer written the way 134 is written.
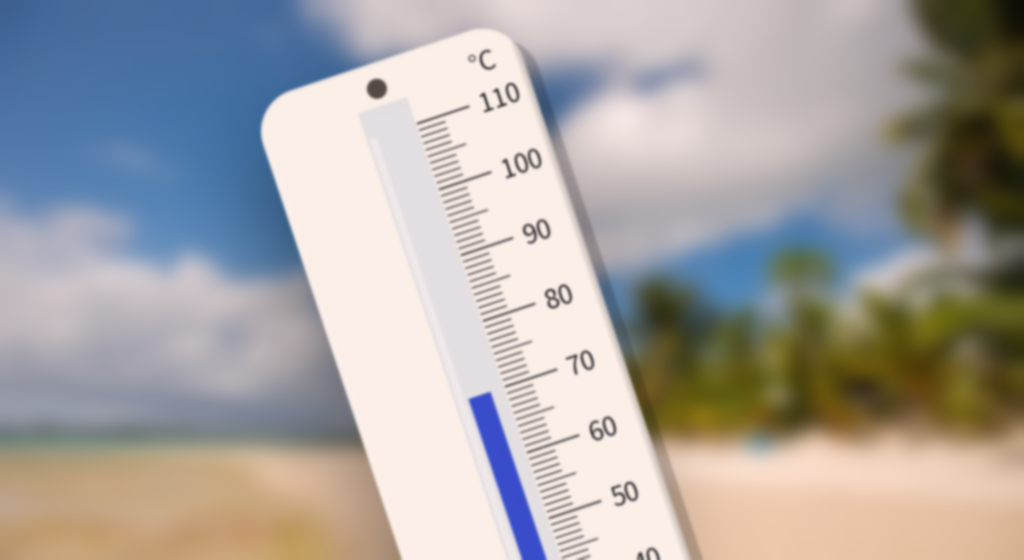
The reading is 70
